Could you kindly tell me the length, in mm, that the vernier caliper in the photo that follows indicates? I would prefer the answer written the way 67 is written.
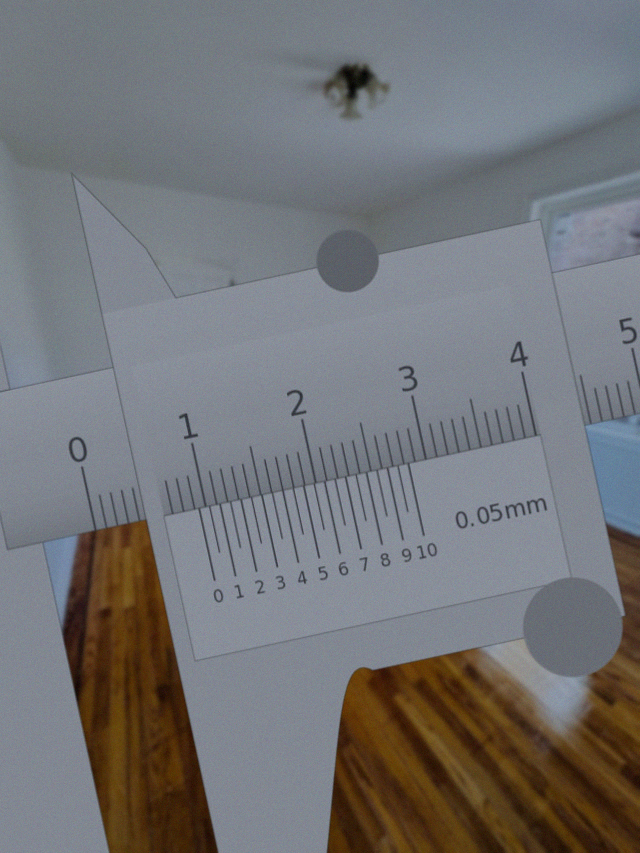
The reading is 9.4
